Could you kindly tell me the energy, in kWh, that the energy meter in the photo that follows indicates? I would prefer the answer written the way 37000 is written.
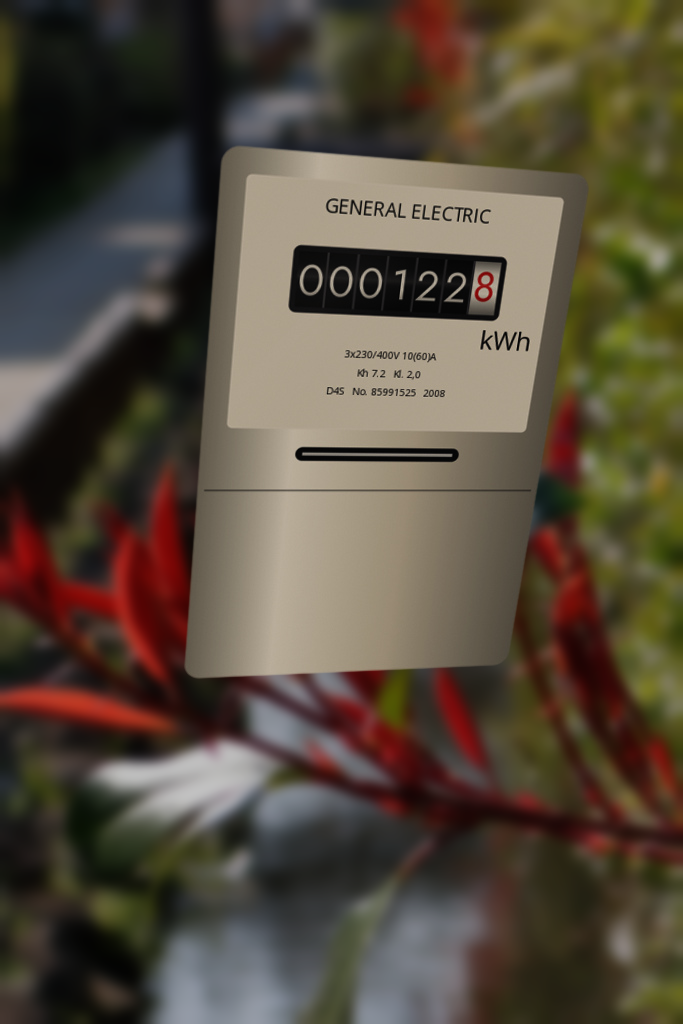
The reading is 122.8
